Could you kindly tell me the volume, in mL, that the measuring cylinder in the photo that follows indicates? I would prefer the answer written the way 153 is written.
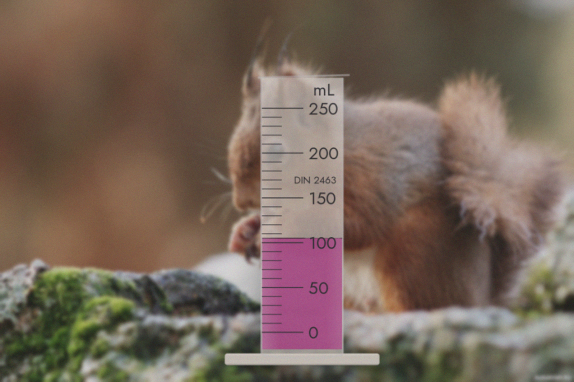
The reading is 105
